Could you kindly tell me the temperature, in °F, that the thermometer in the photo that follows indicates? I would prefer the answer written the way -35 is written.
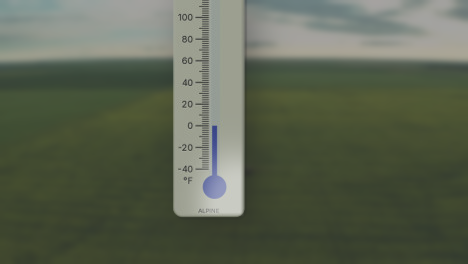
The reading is 0
